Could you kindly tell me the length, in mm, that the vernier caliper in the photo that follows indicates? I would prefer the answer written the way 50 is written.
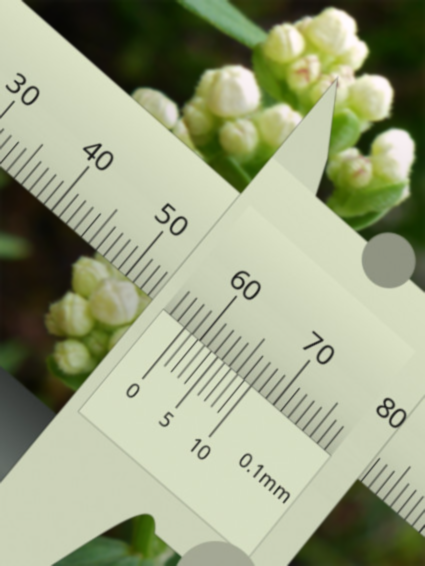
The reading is 58.0
